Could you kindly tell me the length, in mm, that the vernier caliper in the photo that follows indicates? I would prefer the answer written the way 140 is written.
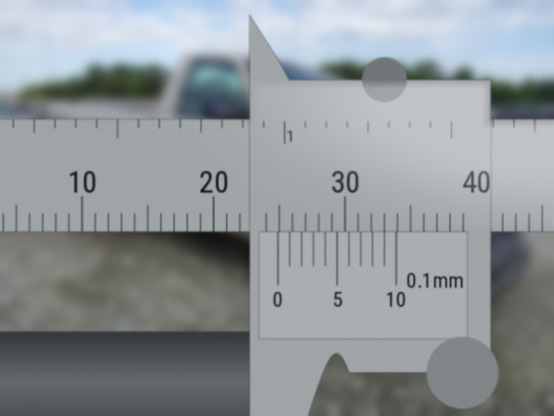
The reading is 24.9
